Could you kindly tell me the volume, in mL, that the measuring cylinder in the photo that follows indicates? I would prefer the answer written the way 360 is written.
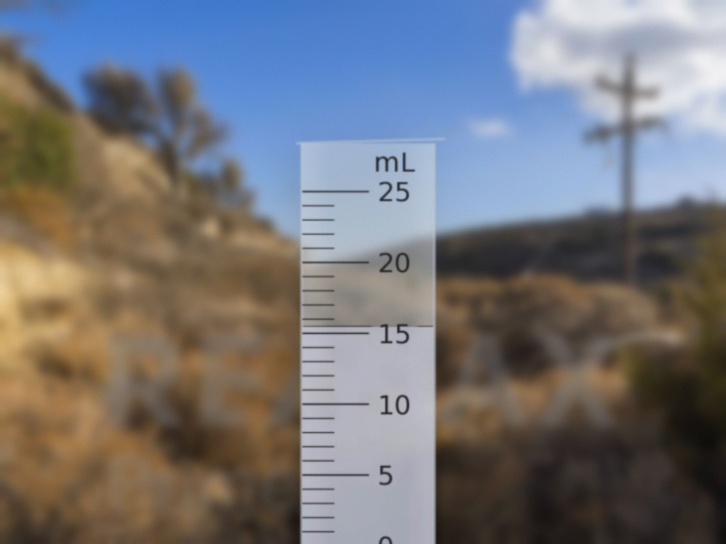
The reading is 15.5
